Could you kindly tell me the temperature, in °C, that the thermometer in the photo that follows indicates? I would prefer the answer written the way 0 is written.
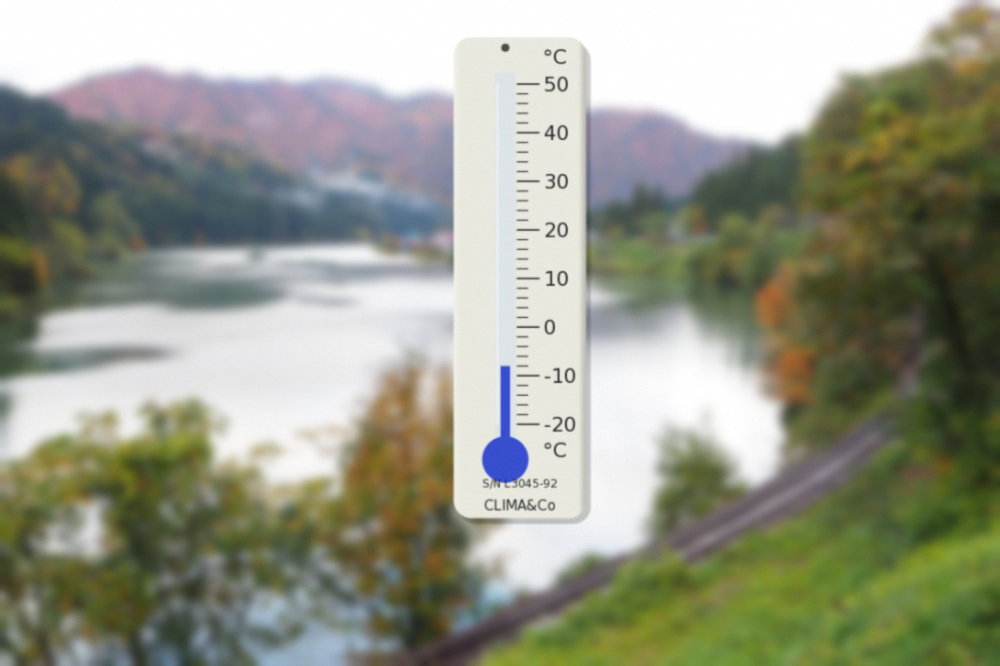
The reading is -8
